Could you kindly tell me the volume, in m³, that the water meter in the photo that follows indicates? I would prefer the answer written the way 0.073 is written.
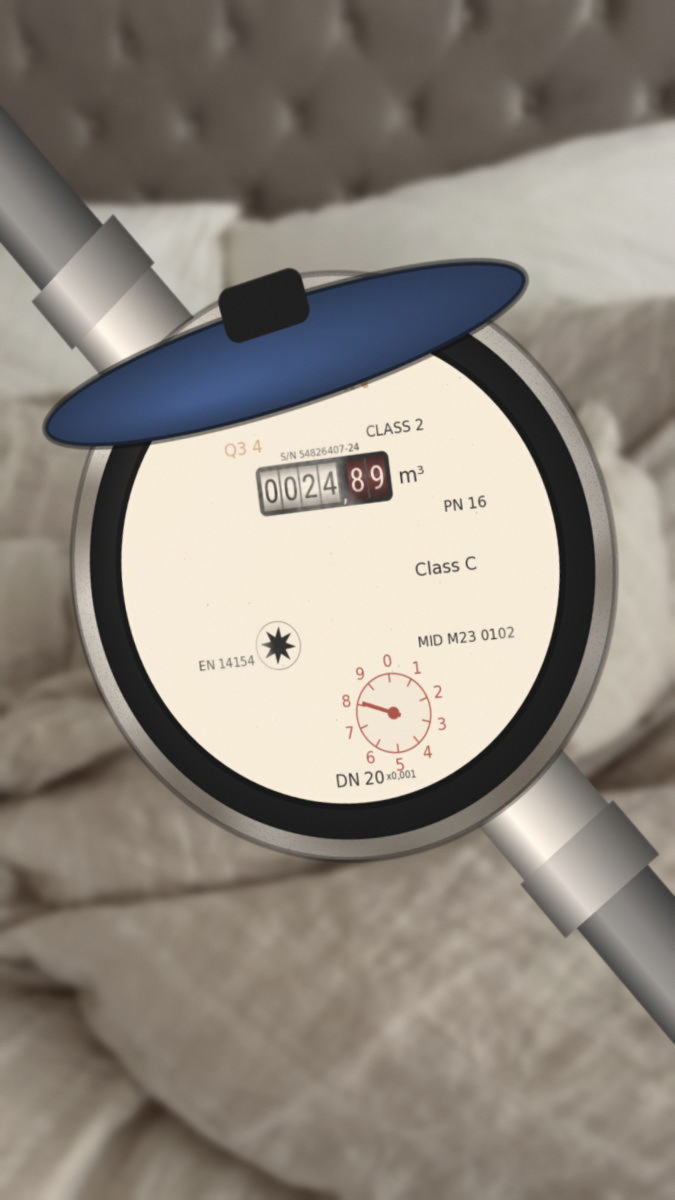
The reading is 24.898
